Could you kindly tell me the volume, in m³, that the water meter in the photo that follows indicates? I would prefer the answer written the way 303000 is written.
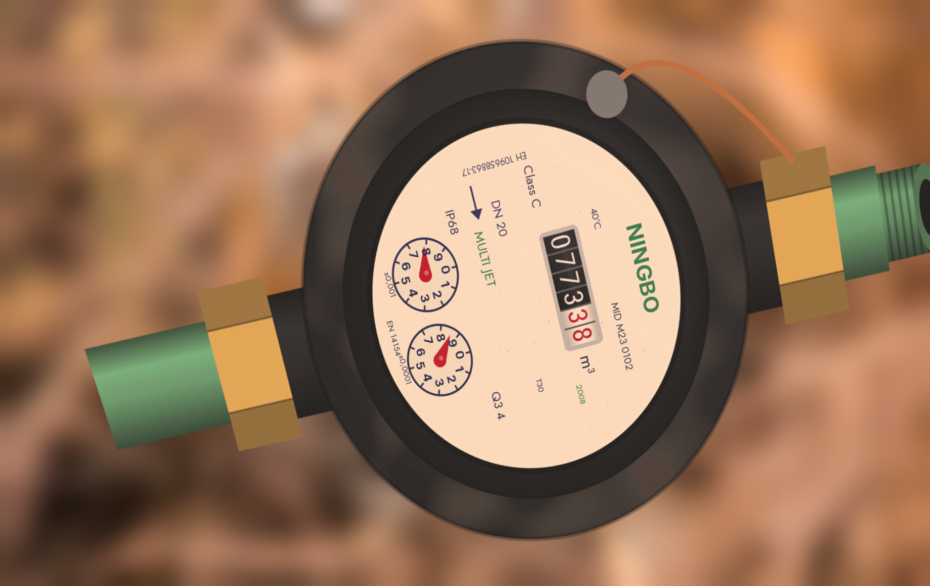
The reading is 773.3878
